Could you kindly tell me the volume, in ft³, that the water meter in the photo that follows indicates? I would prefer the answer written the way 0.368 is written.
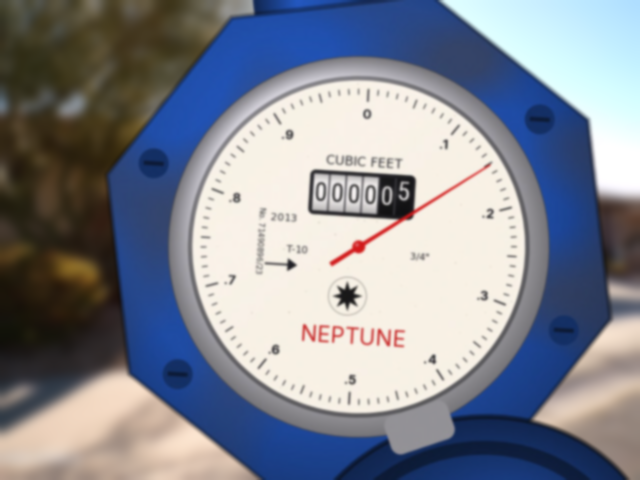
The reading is 5.15
